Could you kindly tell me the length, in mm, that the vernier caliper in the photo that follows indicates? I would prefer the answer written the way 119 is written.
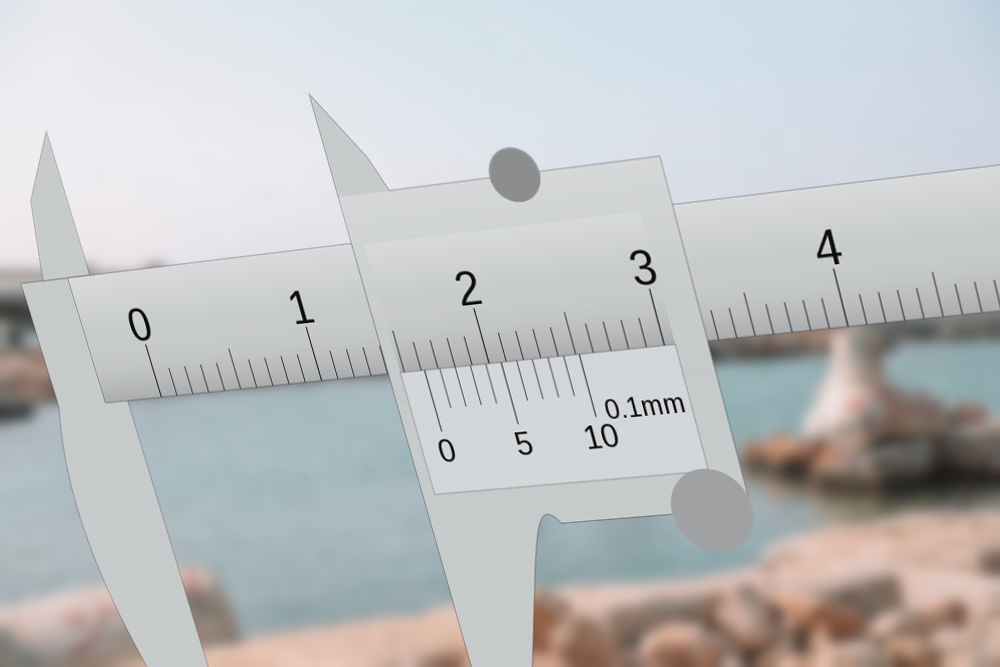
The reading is 16.2
